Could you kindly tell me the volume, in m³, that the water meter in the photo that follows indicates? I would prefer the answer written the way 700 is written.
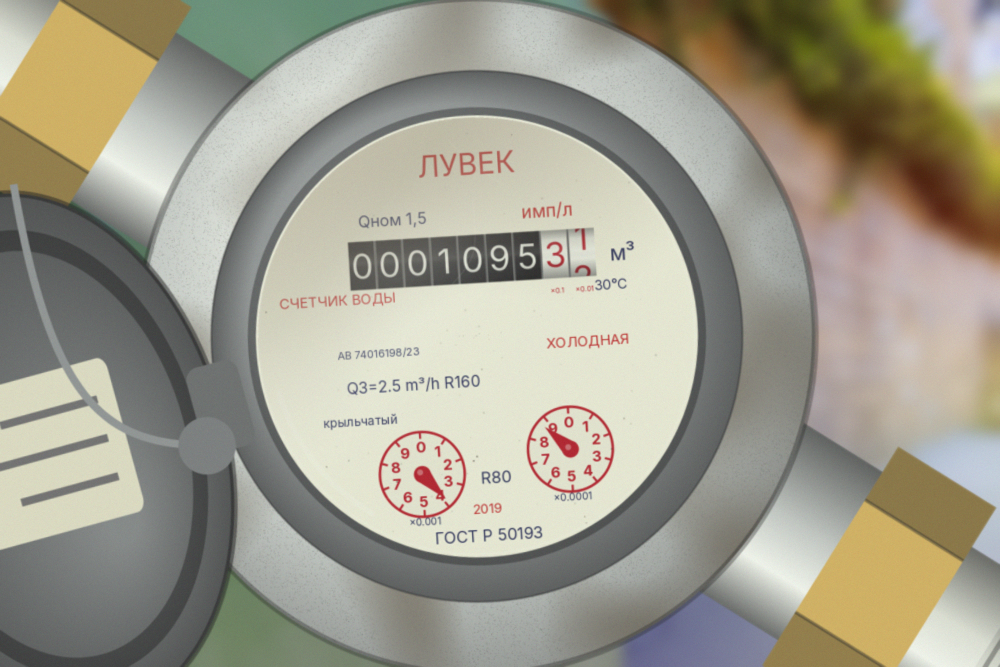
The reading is 1095.3138
